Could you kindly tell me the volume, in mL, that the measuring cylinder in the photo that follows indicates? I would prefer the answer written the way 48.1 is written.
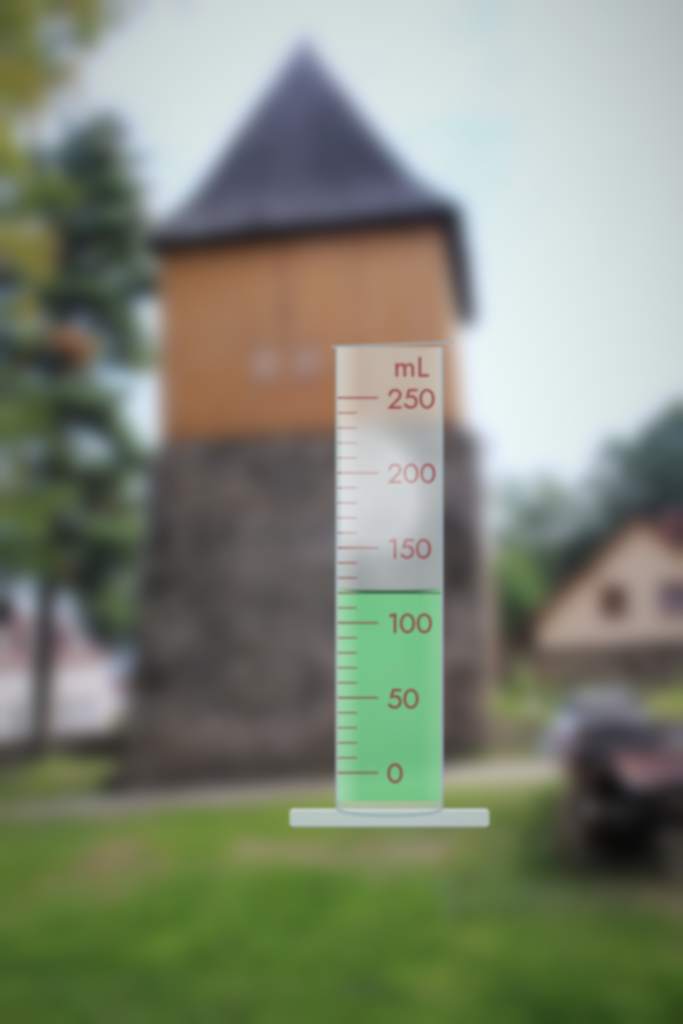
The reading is 120
